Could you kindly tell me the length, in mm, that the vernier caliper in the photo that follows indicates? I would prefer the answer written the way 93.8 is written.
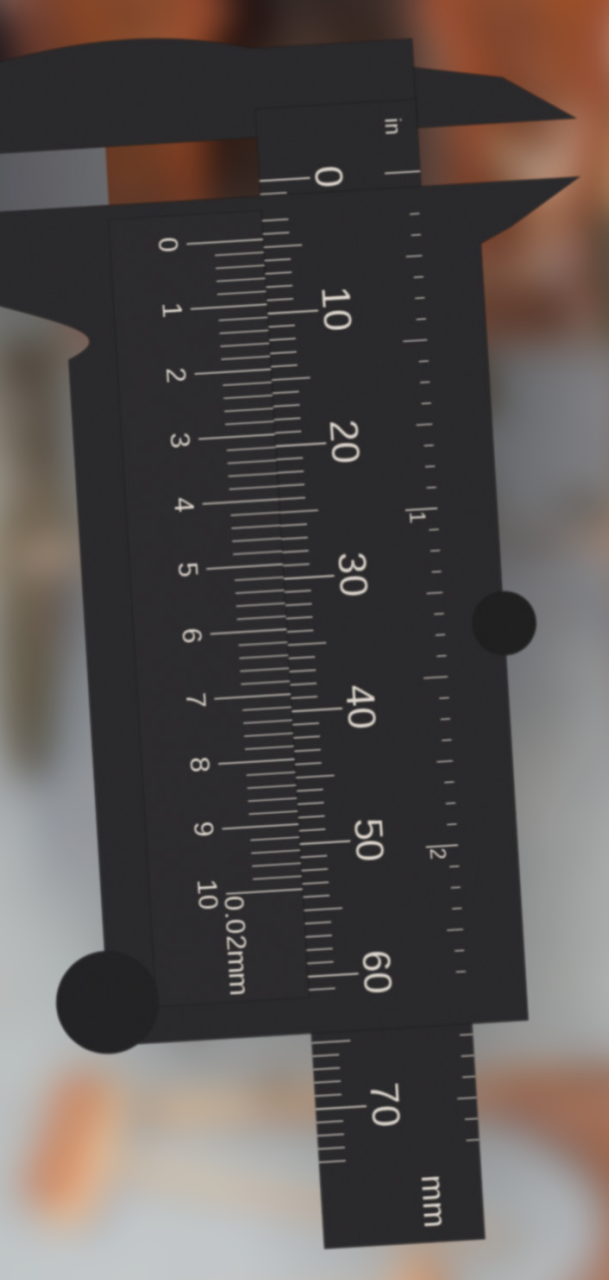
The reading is 4.4
